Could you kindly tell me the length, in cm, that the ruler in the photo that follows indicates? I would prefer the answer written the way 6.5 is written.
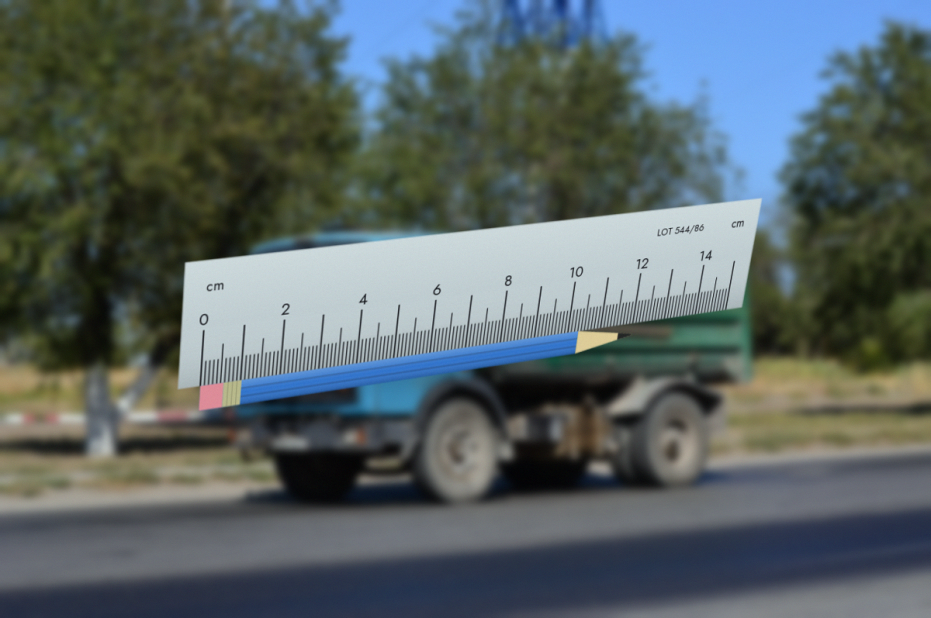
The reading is 12
